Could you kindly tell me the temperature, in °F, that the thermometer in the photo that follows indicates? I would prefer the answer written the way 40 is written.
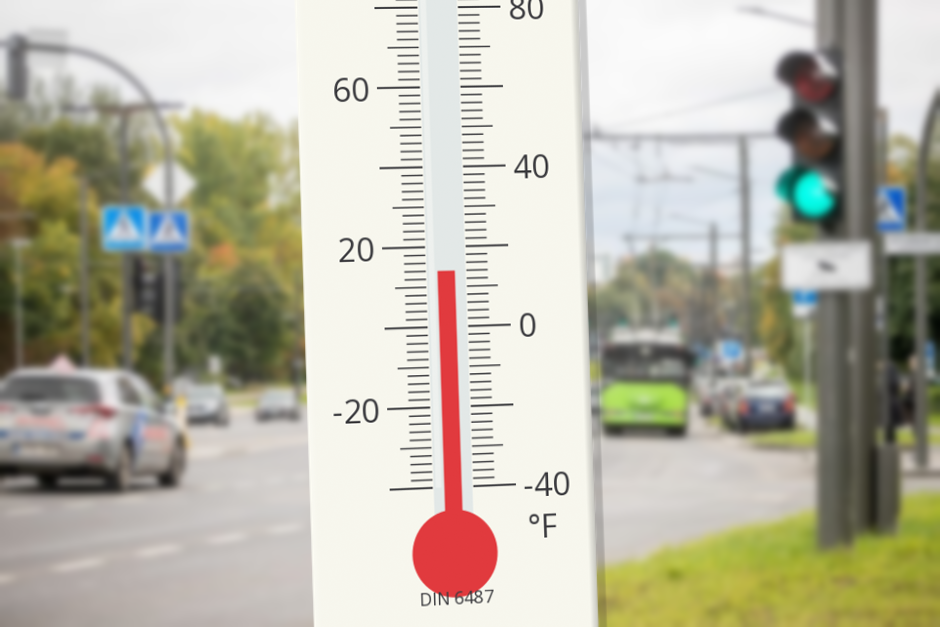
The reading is 14
